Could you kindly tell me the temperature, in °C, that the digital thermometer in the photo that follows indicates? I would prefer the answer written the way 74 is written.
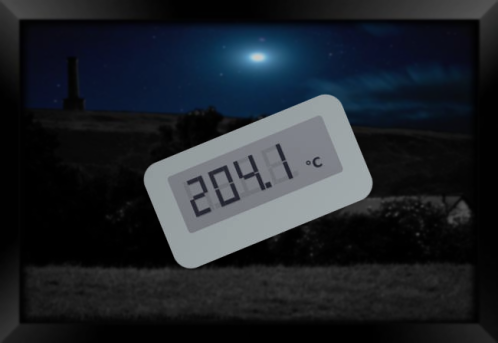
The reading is 204.1
